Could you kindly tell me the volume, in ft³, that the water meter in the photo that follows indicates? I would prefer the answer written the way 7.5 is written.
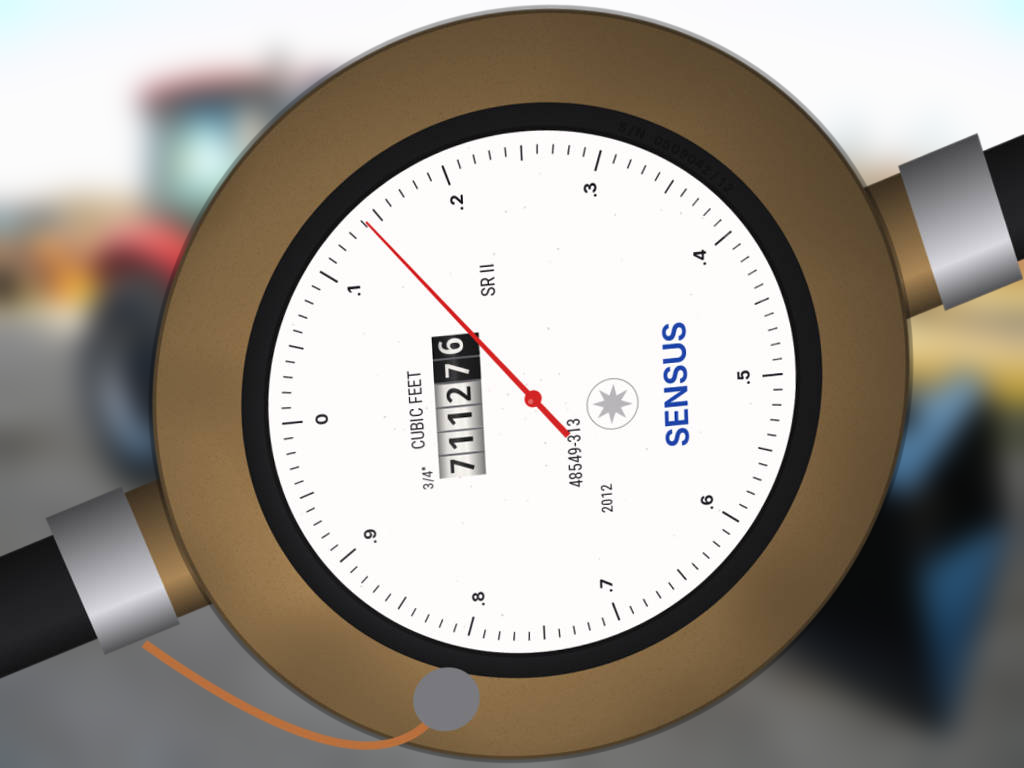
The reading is 711276.14
